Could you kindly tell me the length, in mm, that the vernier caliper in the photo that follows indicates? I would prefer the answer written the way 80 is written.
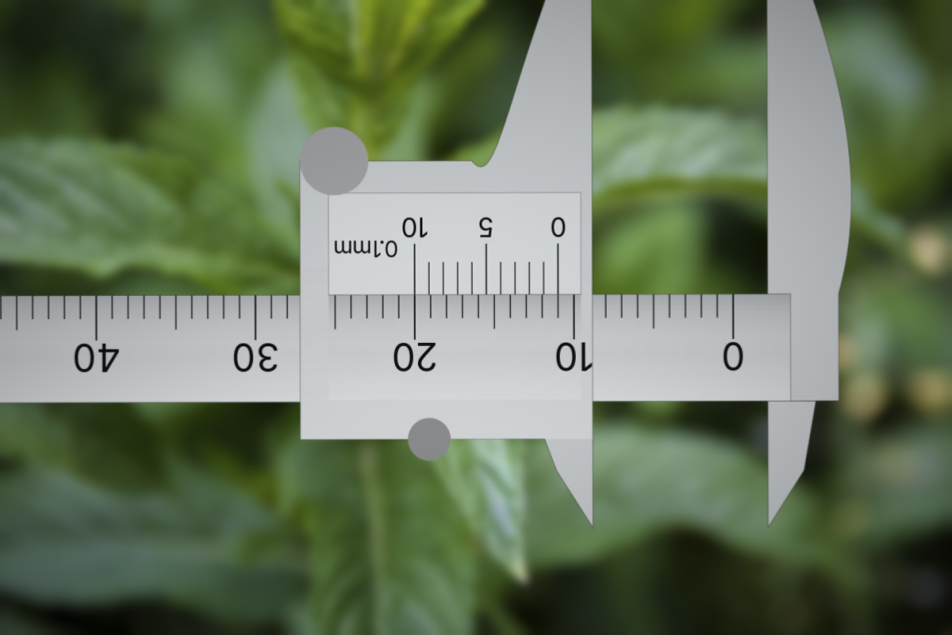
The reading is 11.0
